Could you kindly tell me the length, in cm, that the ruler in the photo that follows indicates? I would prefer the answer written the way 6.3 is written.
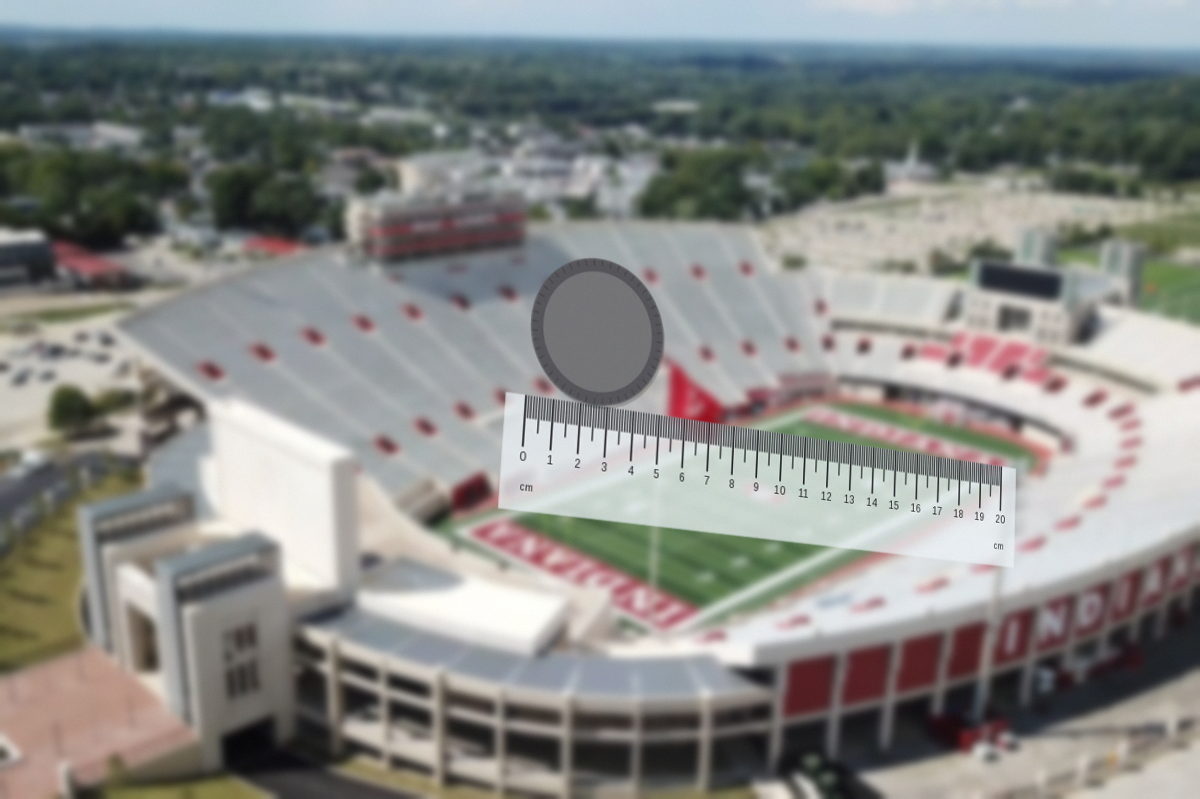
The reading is 5
